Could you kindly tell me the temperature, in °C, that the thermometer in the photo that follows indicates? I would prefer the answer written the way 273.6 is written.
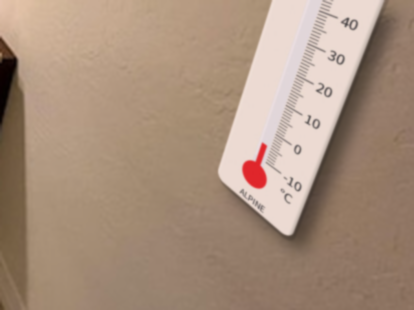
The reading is -5
